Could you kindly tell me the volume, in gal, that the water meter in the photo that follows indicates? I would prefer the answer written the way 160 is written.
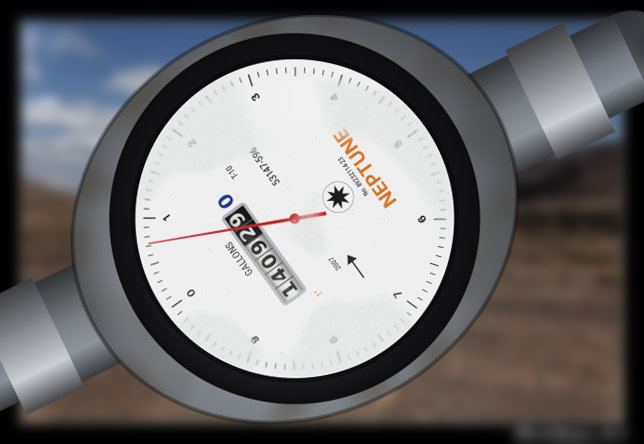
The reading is 1409290.7
